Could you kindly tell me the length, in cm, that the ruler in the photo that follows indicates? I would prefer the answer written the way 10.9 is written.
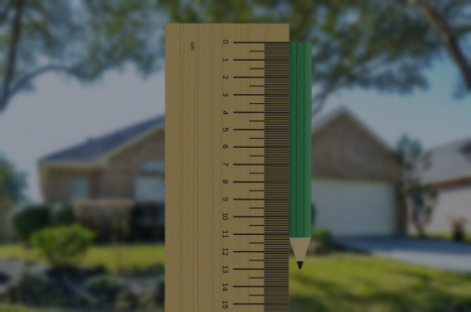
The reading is 13
